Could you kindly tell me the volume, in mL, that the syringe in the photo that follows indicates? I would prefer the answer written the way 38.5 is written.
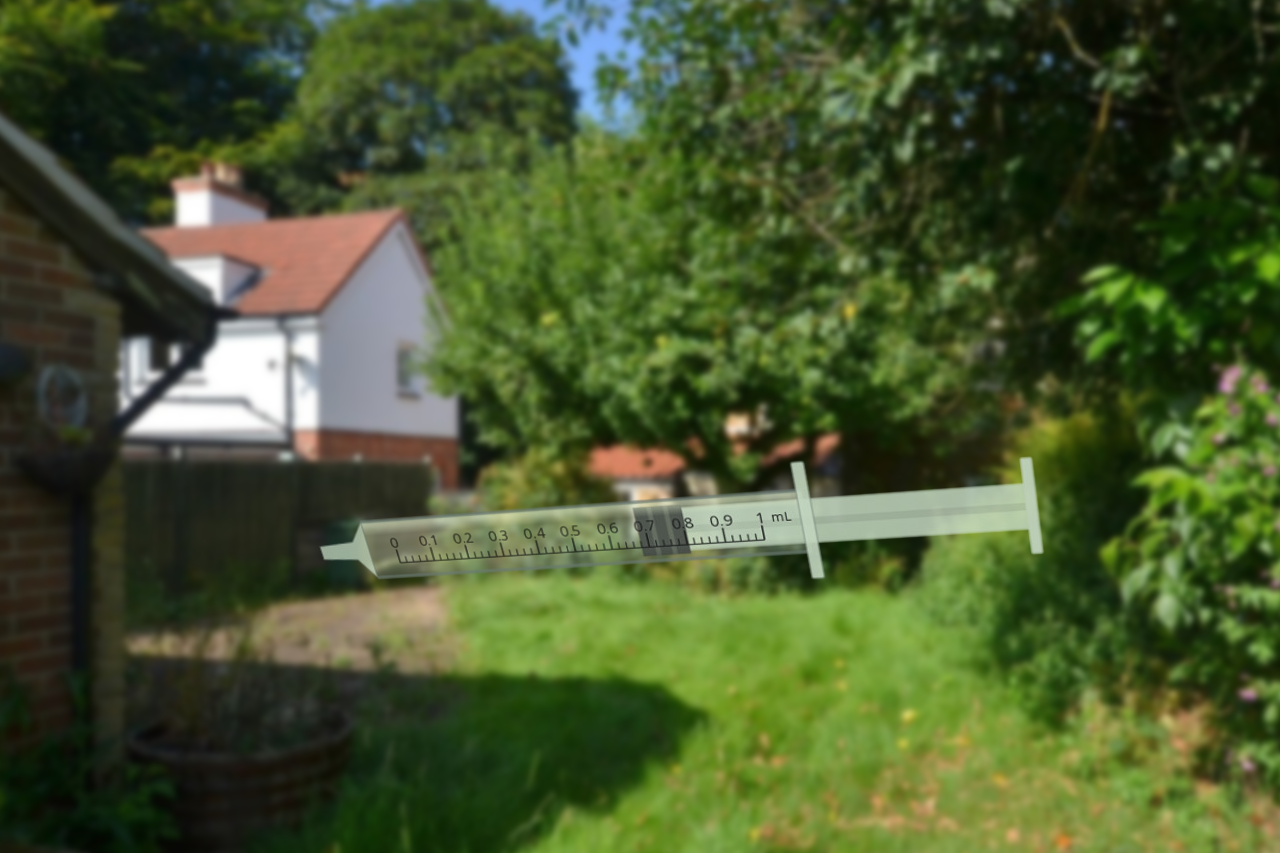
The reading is 0.68
